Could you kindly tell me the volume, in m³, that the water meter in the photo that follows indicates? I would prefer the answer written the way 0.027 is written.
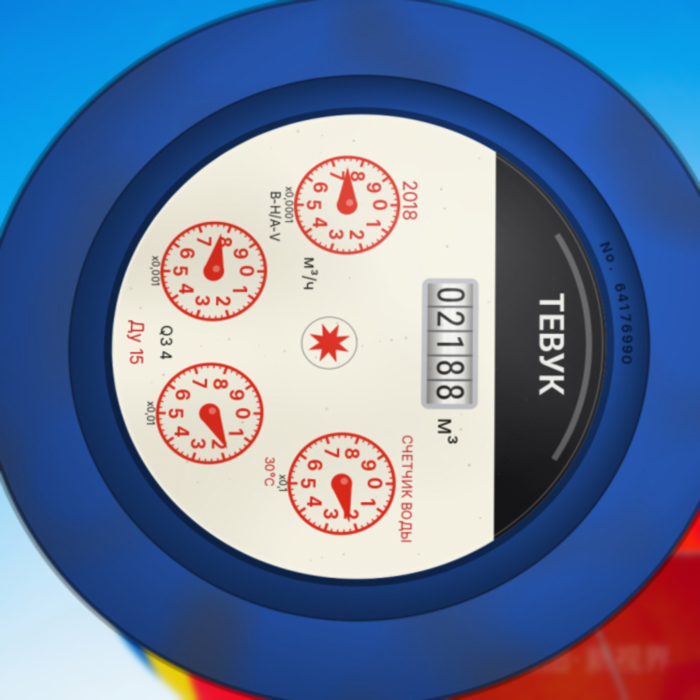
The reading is 2188.2177
